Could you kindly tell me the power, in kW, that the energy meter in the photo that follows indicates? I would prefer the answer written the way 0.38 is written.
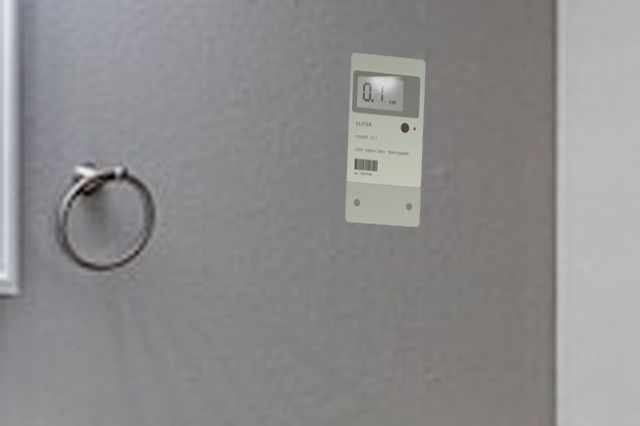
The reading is 0.1
